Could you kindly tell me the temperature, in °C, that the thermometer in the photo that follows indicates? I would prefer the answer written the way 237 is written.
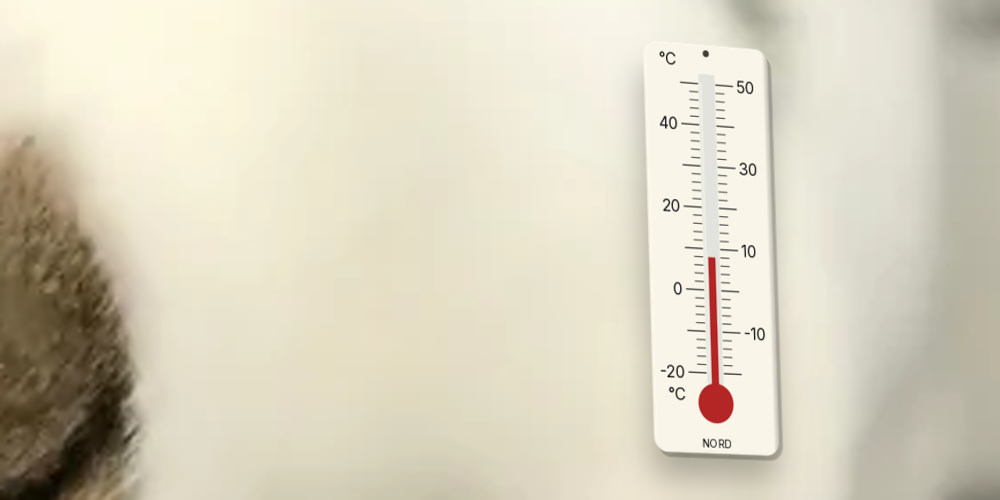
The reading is 8
